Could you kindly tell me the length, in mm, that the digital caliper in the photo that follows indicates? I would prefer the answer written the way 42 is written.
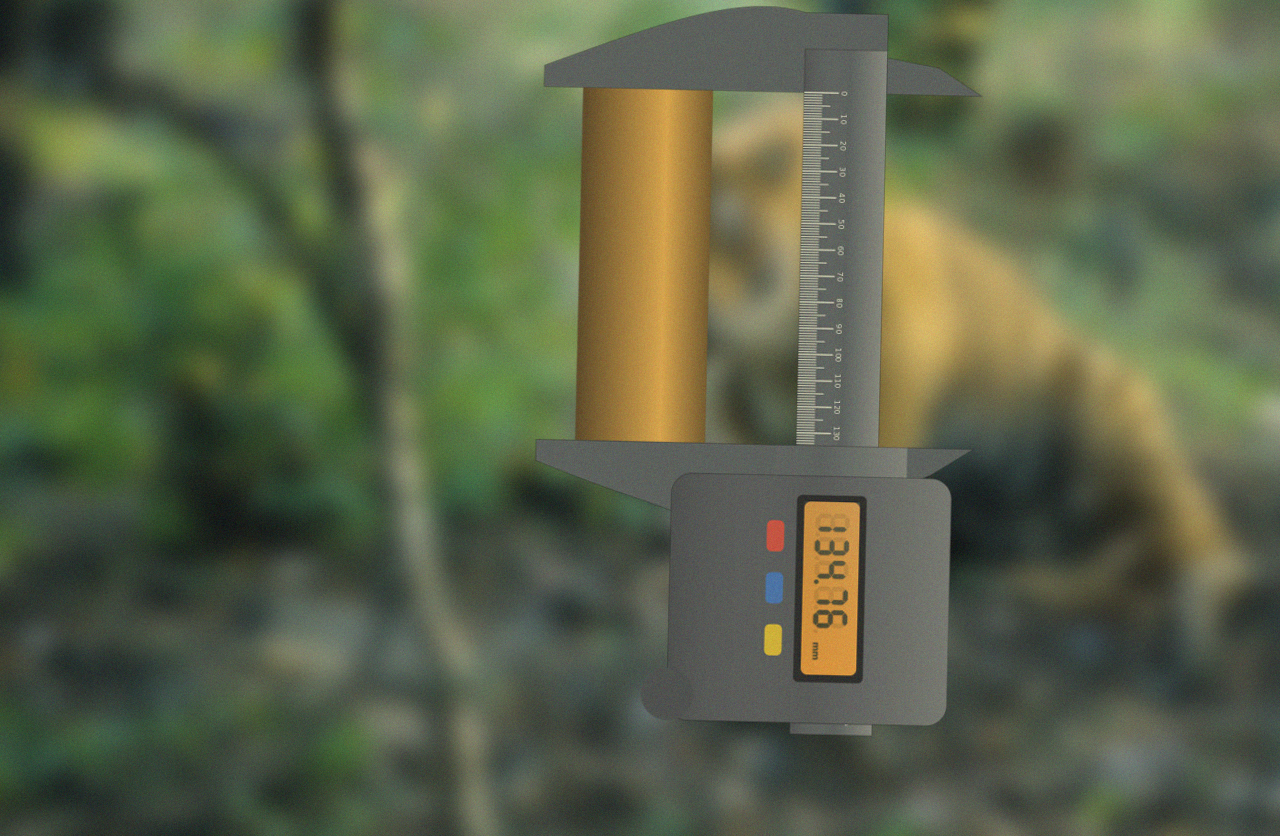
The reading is 134.76
